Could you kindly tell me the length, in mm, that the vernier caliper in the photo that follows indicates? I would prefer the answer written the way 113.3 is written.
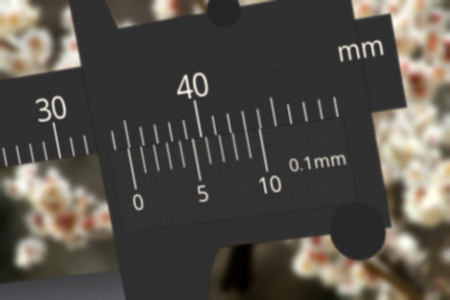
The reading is 34.9
